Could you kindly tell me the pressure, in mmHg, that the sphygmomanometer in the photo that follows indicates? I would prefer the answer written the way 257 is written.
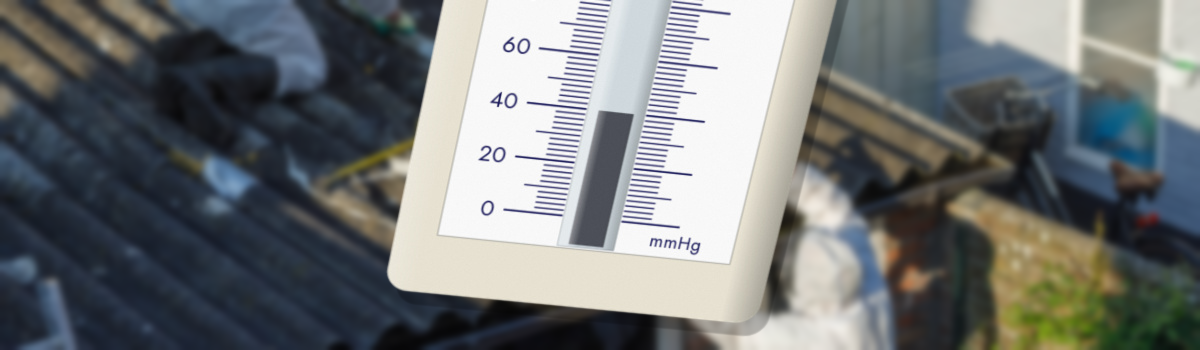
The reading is 40
